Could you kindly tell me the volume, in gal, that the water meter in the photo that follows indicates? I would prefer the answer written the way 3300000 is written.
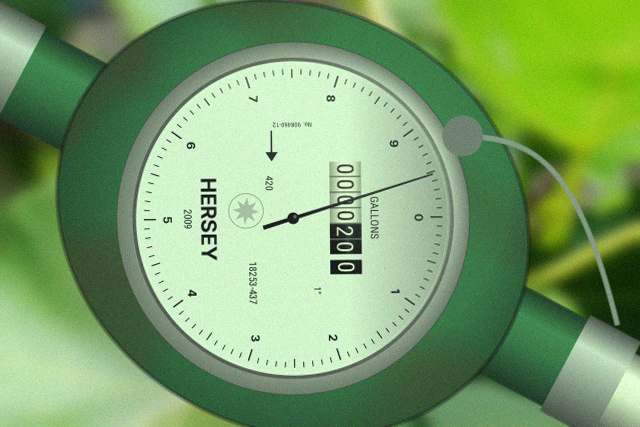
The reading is 199.5
